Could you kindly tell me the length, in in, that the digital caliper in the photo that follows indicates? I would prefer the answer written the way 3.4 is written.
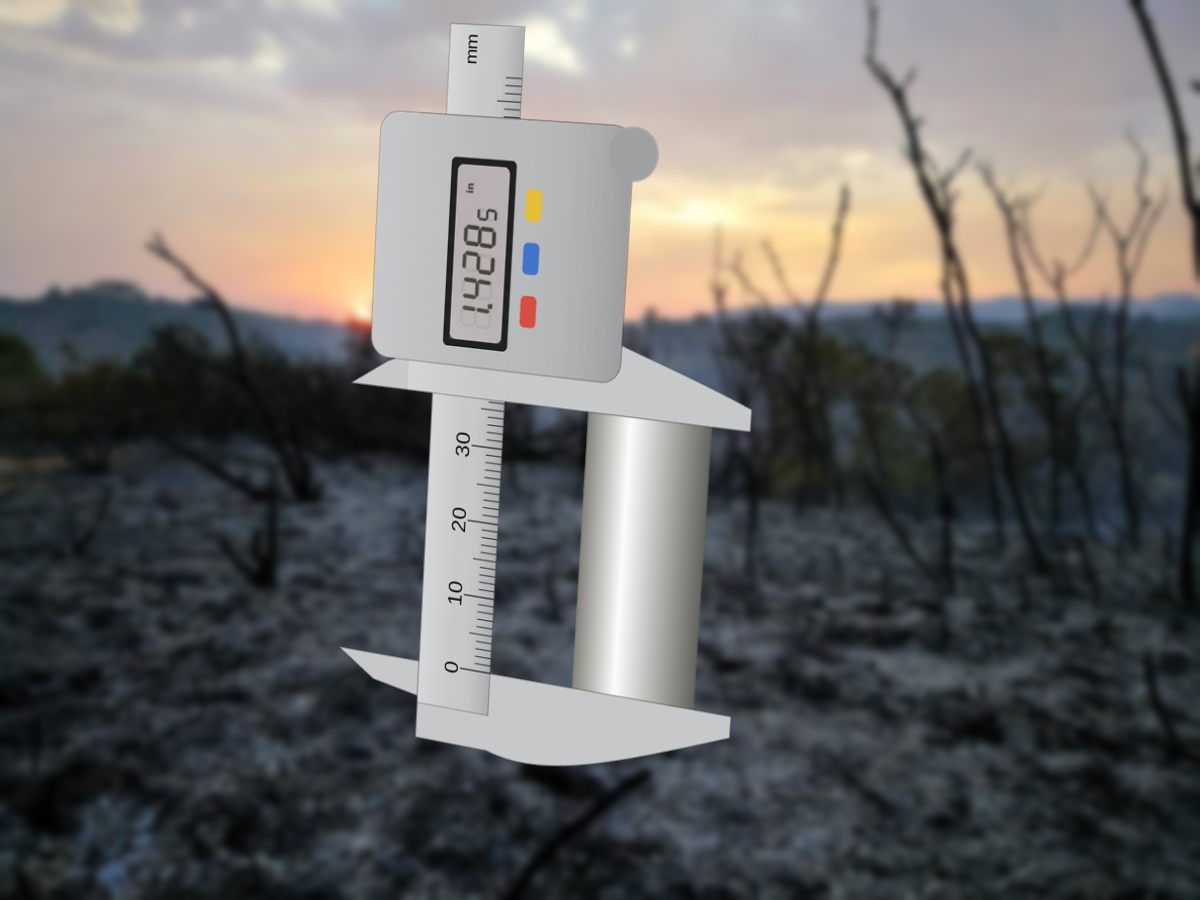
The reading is 1.4285
